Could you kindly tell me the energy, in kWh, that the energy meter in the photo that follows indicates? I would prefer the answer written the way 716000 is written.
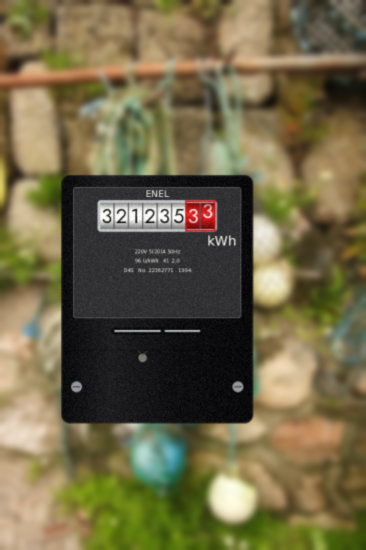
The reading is 321235.33
